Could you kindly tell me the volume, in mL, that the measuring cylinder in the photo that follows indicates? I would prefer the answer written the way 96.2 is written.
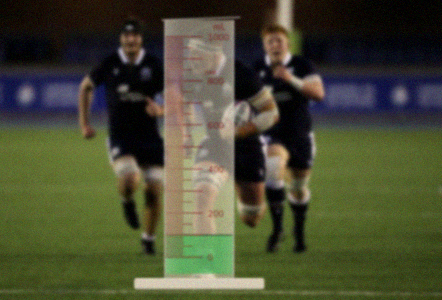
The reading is 100
